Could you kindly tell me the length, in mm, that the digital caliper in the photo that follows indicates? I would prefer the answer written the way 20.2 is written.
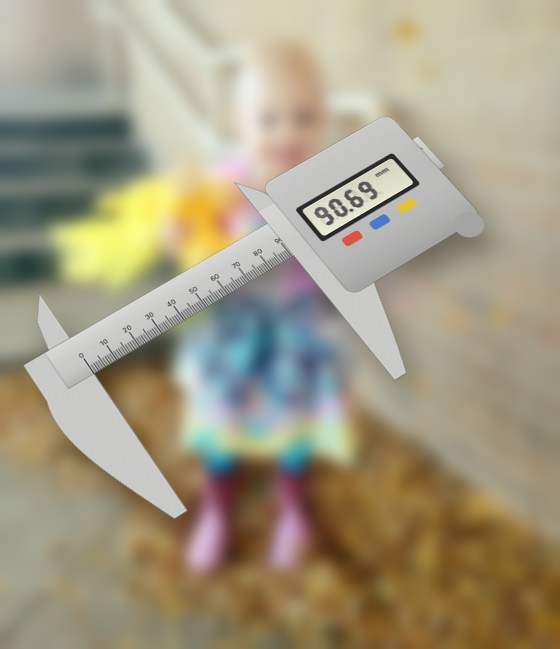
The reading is 90.69
